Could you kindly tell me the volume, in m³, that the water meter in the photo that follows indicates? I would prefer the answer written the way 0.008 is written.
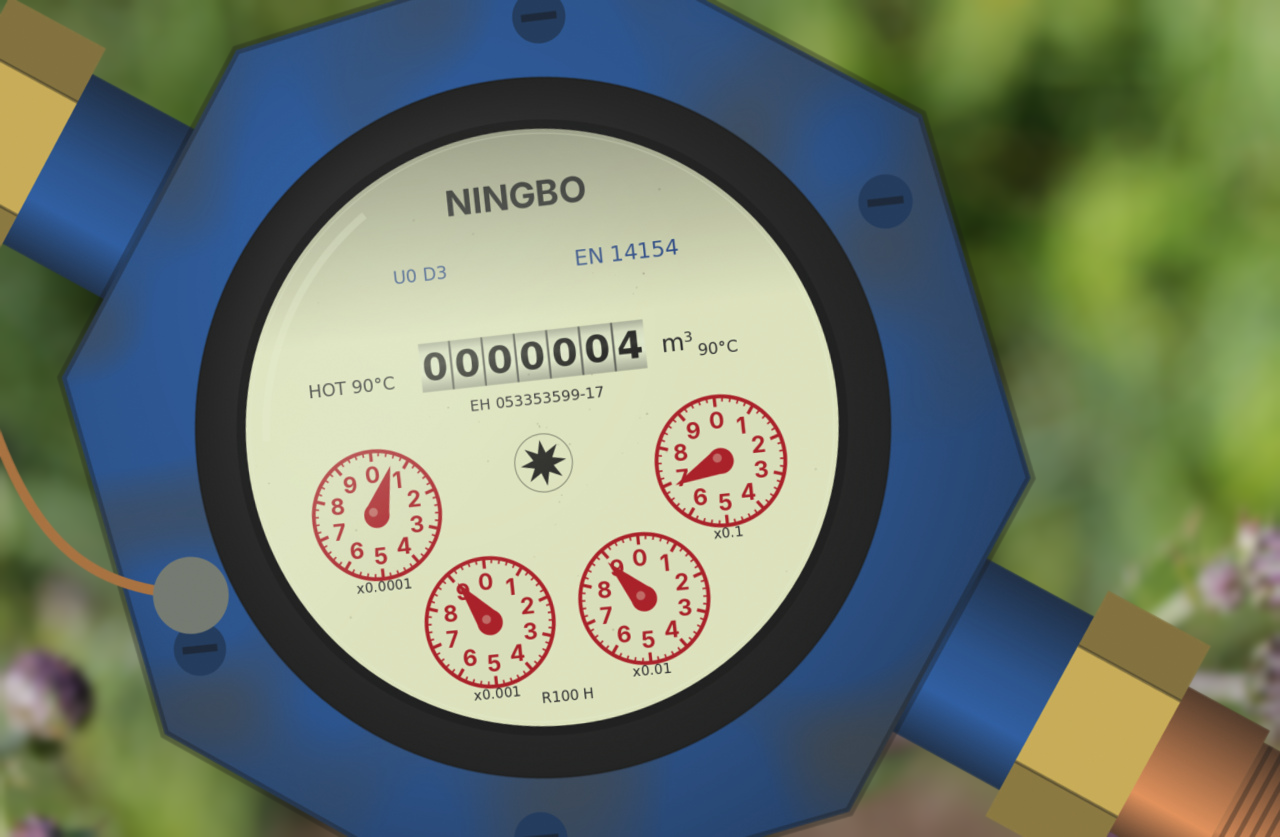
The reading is 4.6890
